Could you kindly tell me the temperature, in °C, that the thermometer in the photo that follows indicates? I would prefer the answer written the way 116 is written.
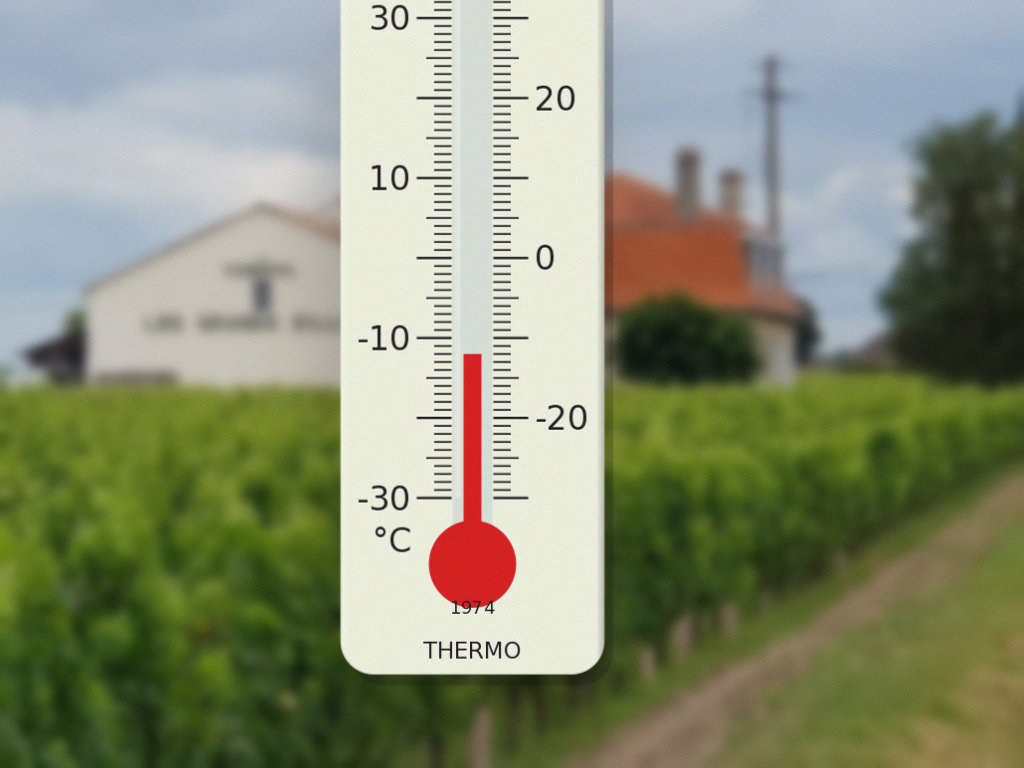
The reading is -12
